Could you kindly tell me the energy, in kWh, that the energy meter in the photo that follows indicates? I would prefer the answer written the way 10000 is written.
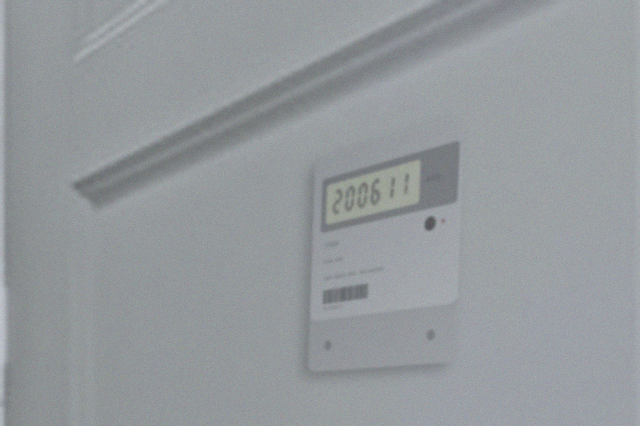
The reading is 200611
